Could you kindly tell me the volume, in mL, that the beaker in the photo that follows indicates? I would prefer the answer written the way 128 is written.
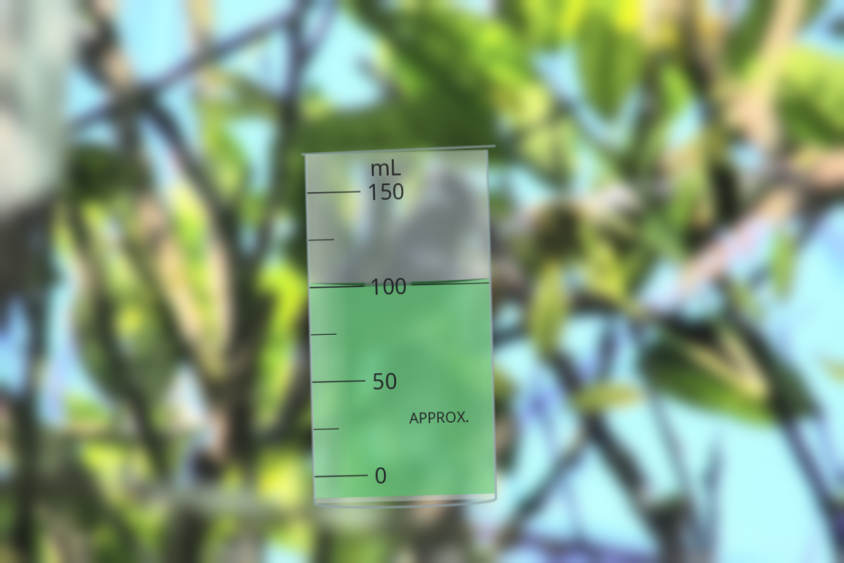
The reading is 100
